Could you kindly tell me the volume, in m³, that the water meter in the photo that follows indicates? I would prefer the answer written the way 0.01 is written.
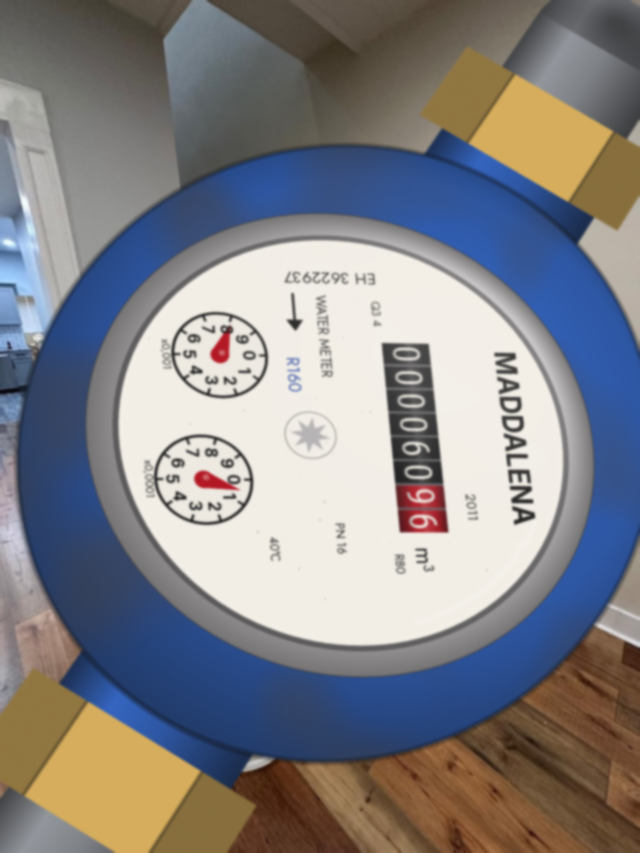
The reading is 60.9680
